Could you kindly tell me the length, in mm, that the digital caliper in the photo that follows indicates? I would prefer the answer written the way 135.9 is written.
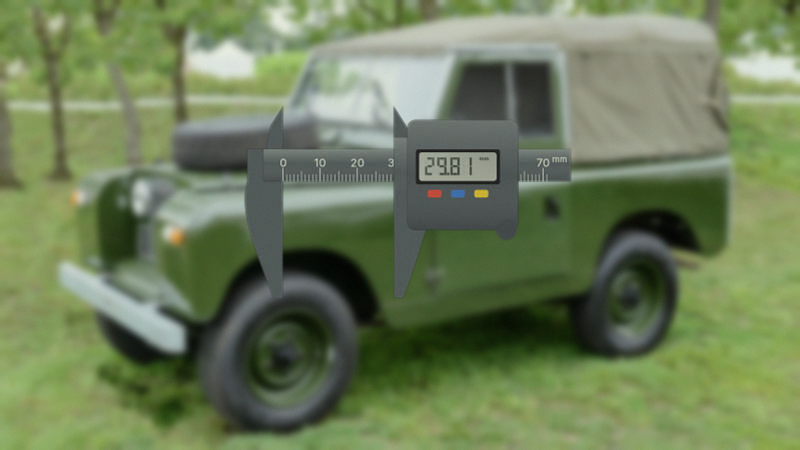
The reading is 29.81
